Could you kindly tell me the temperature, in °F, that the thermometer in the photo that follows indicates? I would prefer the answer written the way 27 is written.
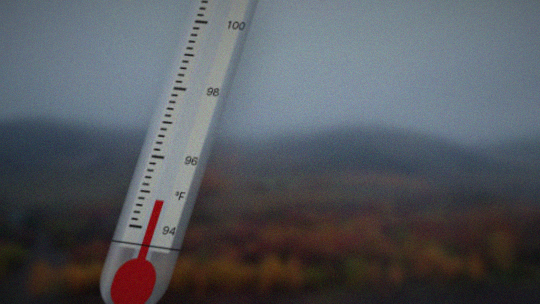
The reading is 94.8
